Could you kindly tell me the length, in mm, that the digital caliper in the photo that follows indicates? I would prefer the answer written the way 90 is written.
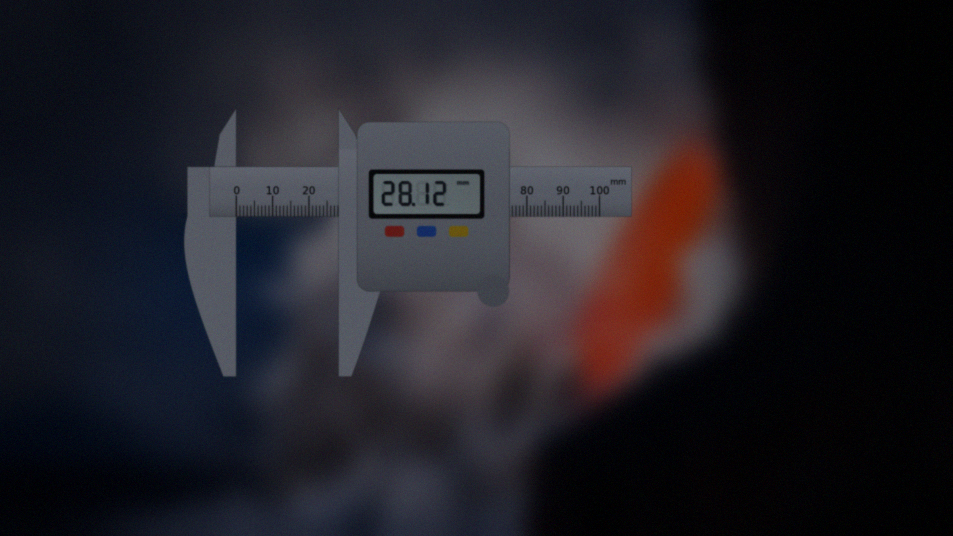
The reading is 28.12
